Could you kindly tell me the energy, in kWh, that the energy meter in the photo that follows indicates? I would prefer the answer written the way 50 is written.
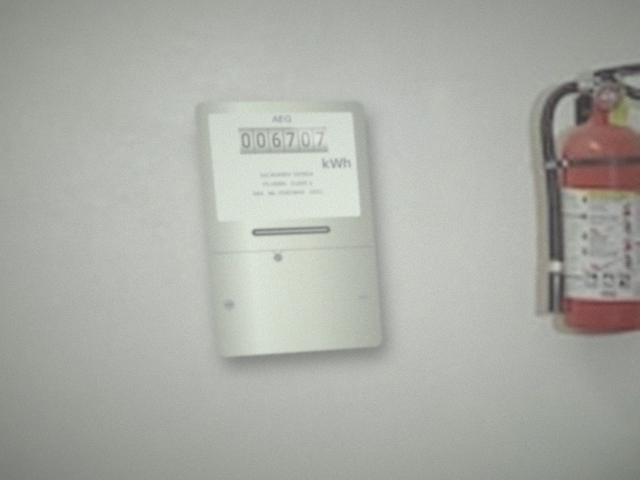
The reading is 6707
